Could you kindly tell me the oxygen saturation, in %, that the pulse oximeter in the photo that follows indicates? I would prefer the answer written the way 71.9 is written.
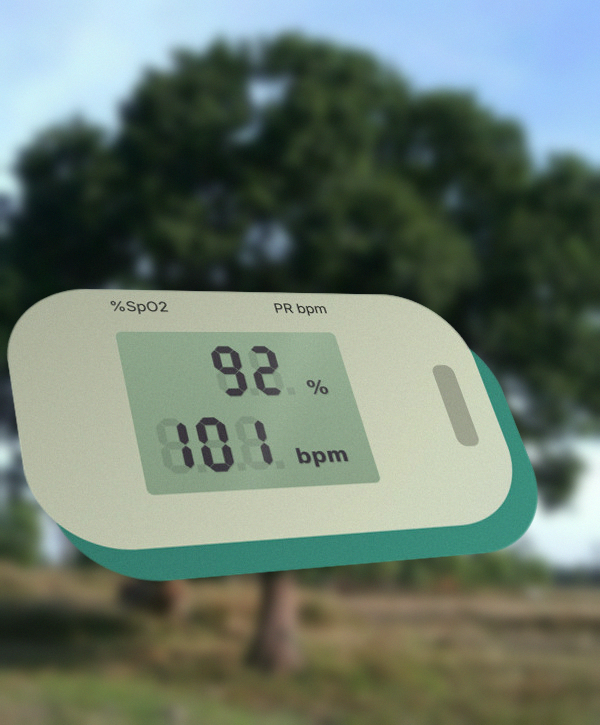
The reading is 92
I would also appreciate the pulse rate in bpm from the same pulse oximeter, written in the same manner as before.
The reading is 101
